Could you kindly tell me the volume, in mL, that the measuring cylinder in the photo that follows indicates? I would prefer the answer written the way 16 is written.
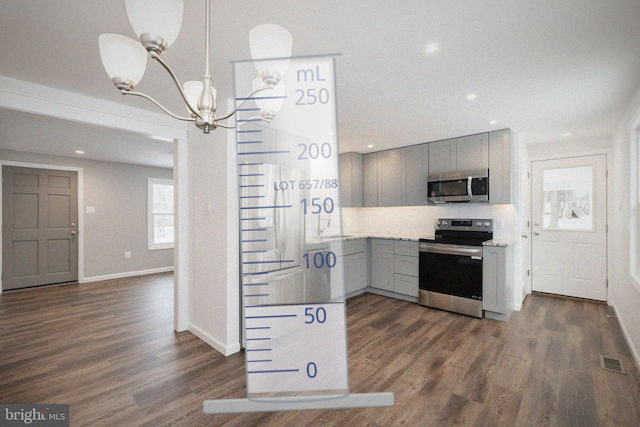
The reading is 60
